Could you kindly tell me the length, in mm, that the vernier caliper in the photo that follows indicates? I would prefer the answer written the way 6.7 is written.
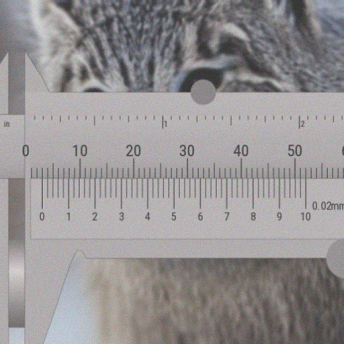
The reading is 3.0
